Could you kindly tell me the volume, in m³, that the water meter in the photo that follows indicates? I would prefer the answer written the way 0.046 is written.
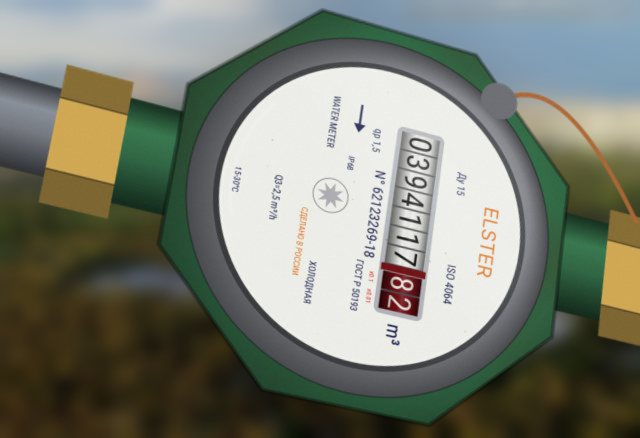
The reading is 394117.82
